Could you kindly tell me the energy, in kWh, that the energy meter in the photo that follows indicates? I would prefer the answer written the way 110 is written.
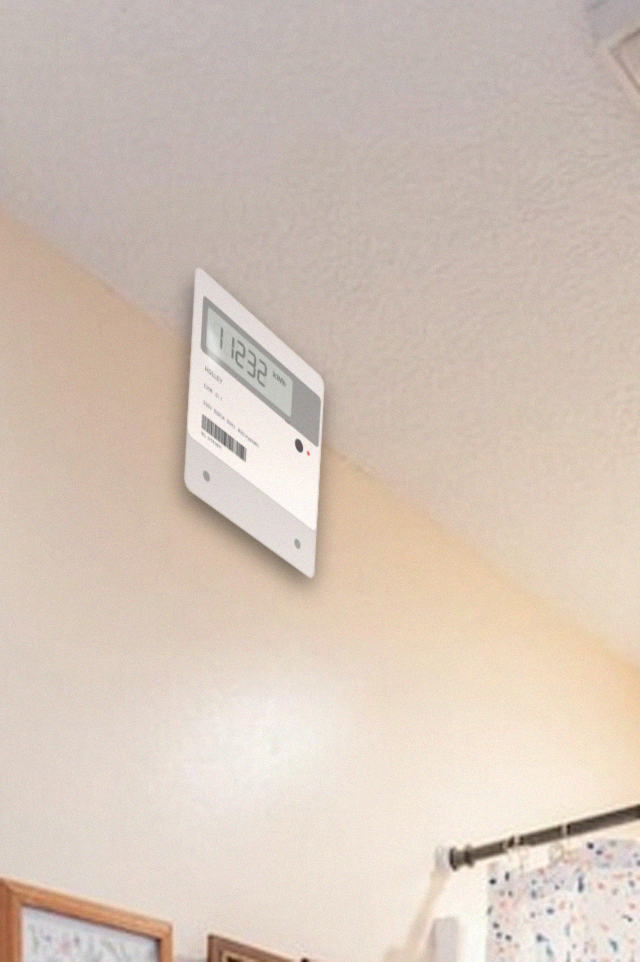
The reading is 11232
